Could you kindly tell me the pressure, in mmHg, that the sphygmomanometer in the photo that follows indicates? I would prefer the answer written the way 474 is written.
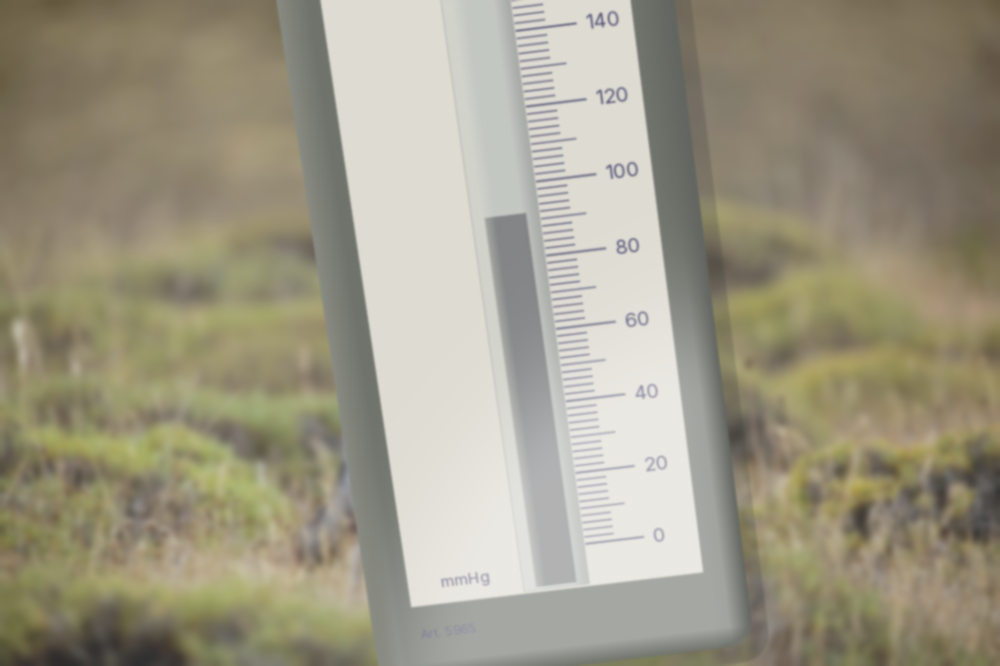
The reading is 92
